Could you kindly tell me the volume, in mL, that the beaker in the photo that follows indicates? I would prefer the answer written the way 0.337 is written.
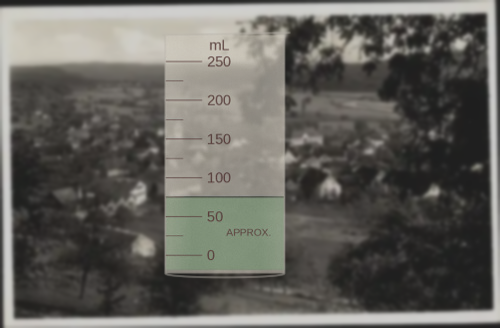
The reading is 75
